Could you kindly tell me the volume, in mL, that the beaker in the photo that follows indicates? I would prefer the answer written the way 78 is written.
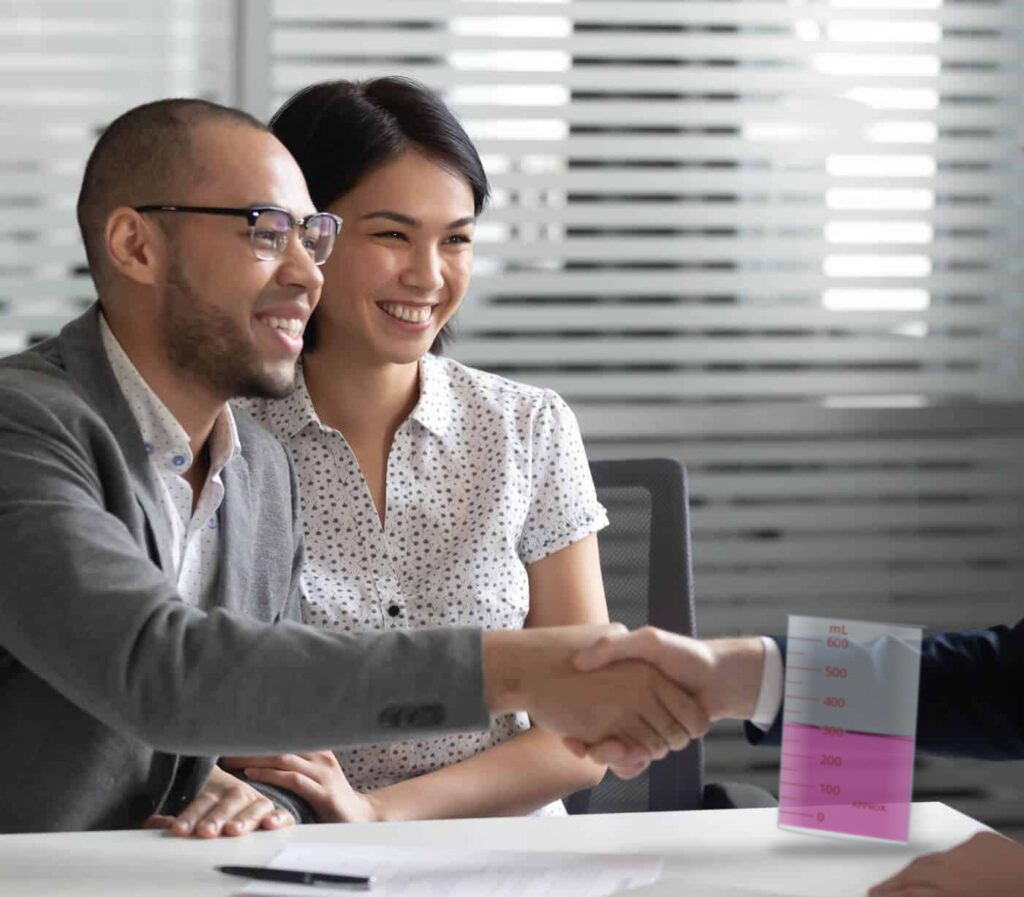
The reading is 300
